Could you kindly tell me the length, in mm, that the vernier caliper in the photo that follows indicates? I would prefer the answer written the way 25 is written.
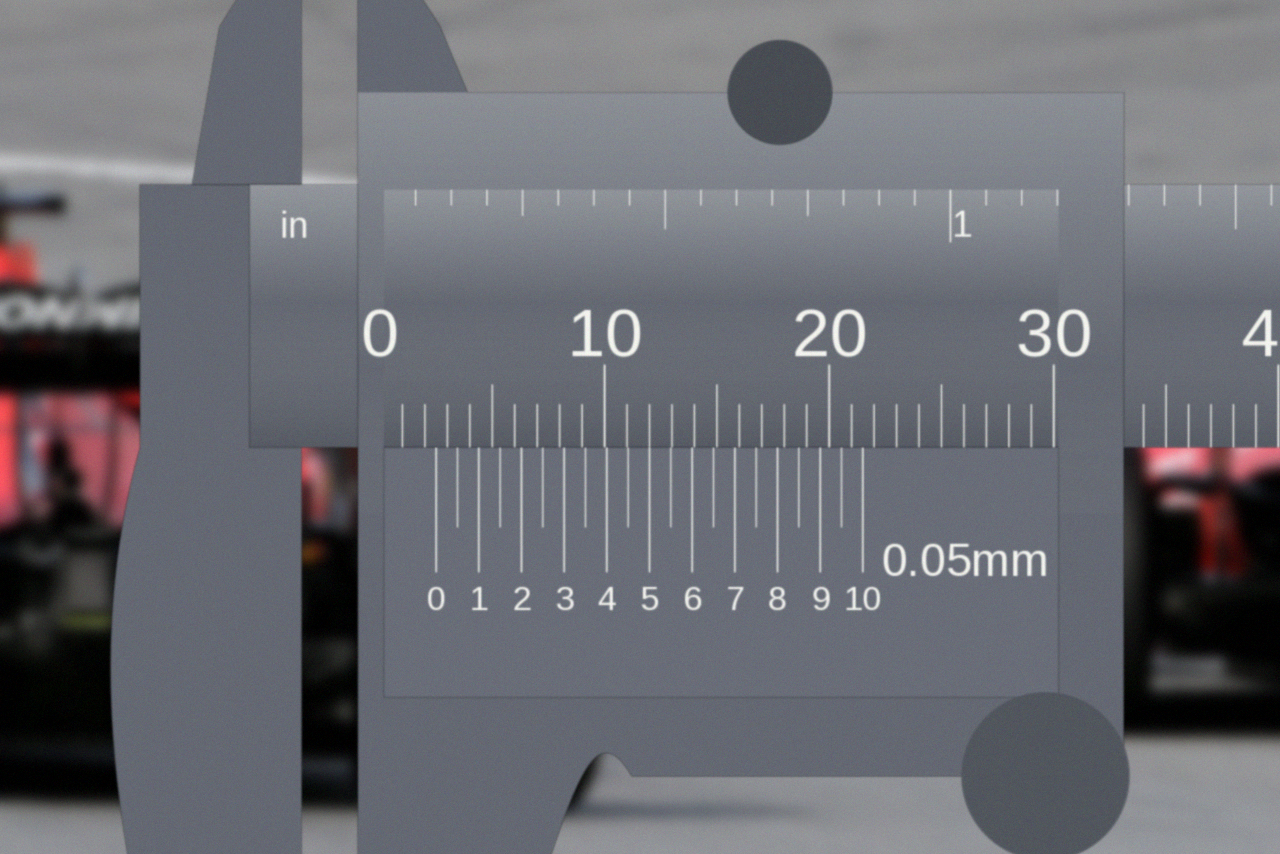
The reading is 2.5
